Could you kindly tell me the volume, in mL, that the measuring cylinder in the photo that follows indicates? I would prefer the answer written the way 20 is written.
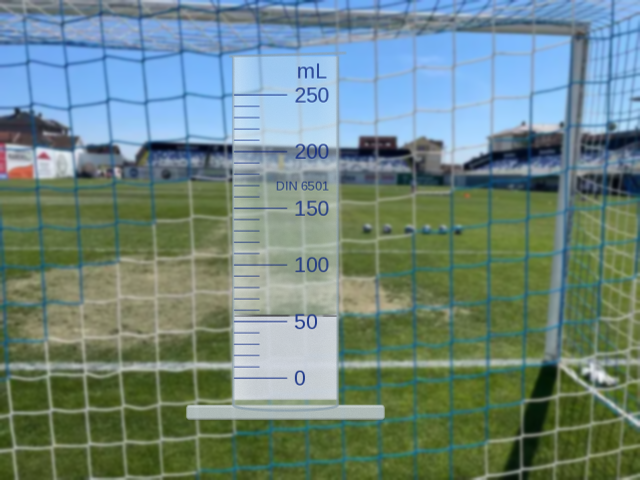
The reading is 55
